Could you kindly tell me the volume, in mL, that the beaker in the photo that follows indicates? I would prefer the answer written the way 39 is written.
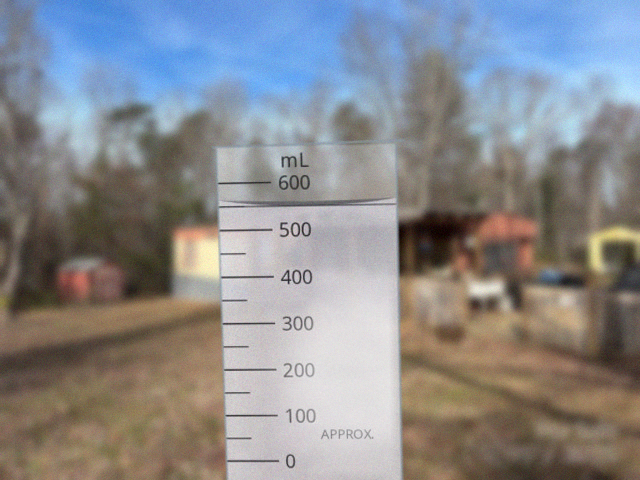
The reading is 550
